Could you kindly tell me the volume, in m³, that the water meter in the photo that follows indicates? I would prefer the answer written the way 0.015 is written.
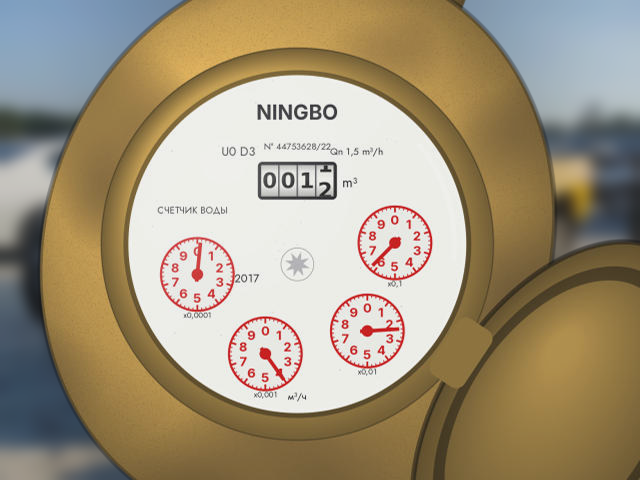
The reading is 11.6240
